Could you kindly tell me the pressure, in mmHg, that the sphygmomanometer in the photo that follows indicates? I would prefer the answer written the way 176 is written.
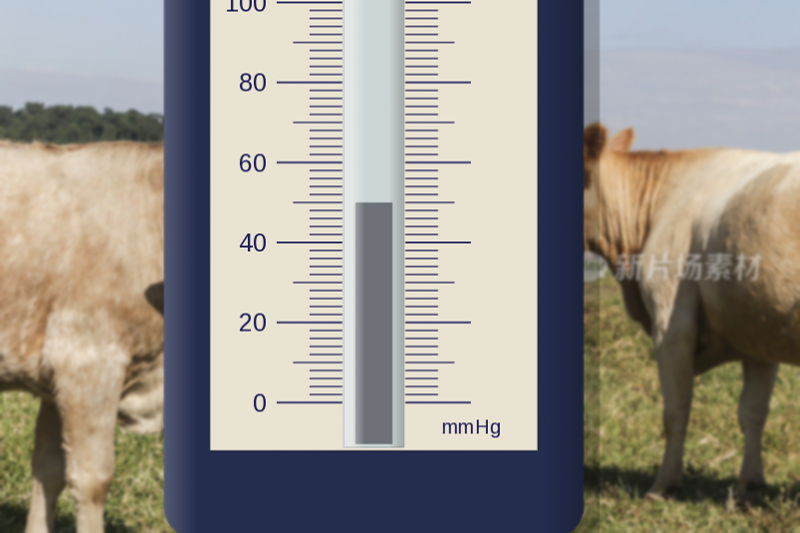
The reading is 50
